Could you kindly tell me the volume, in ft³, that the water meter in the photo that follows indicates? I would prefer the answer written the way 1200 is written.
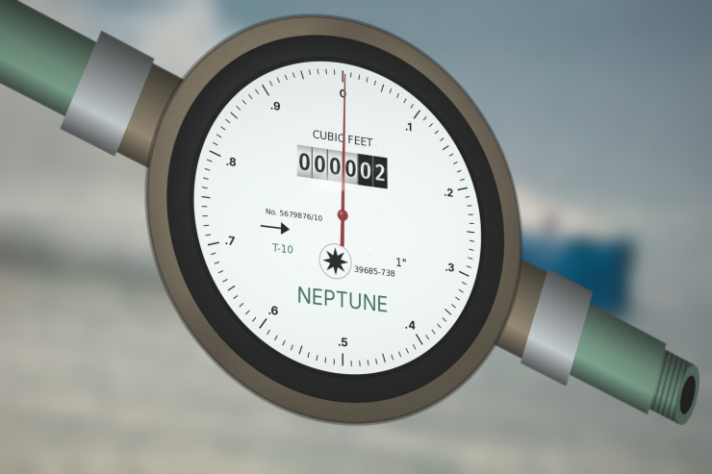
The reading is 2.00
